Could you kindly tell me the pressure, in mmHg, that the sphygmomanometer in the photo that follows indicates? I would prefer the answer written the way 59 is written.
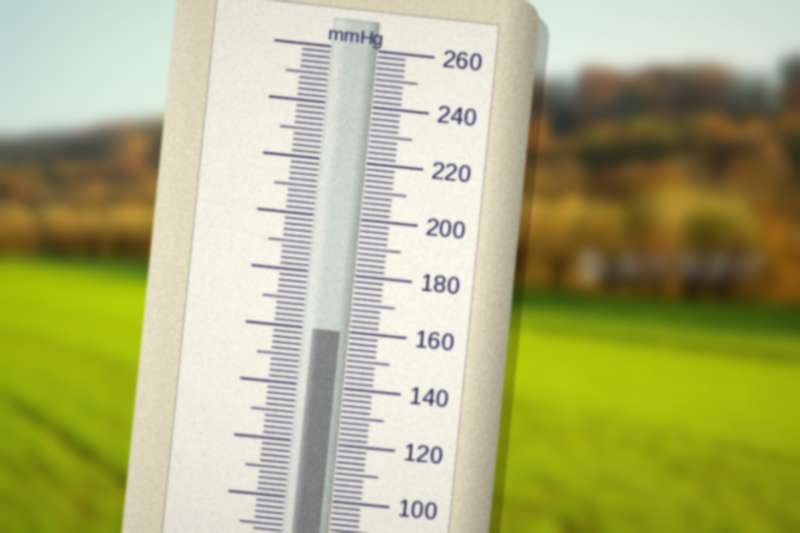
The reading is 160
